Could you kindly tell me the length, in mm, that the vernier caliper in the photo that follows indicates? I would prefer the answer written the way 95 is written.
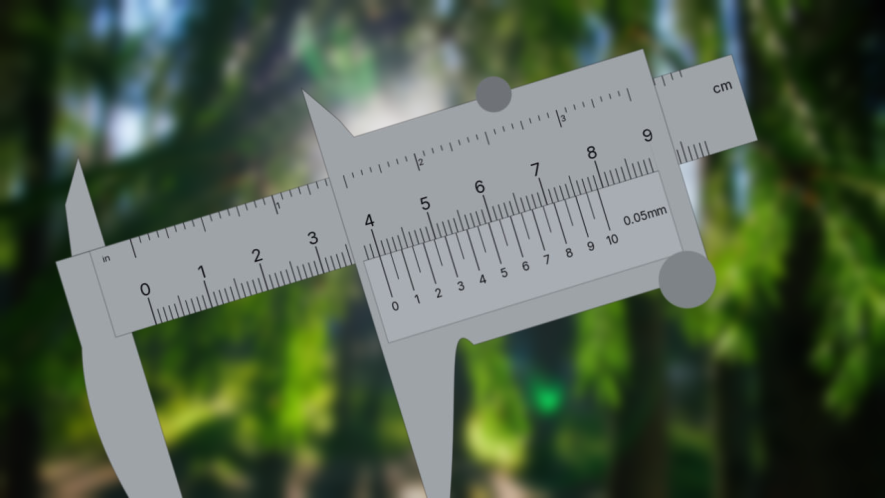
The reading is 40.0
